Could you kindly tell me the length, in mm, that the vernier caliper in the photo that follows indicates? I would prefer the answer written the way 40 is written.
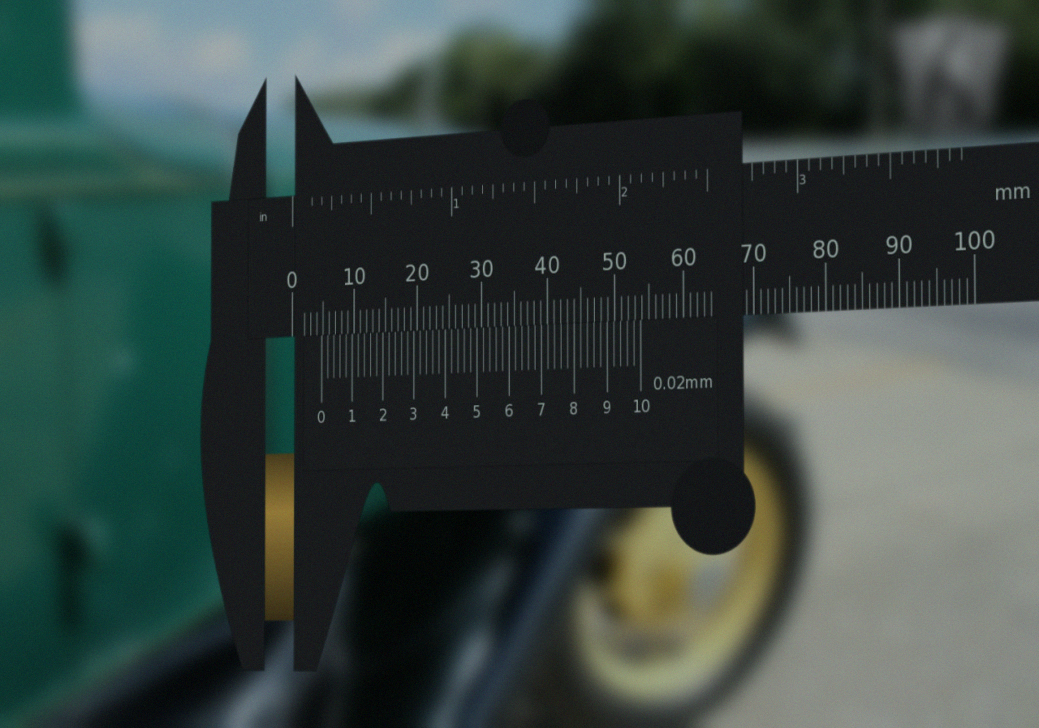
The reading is 4.8
